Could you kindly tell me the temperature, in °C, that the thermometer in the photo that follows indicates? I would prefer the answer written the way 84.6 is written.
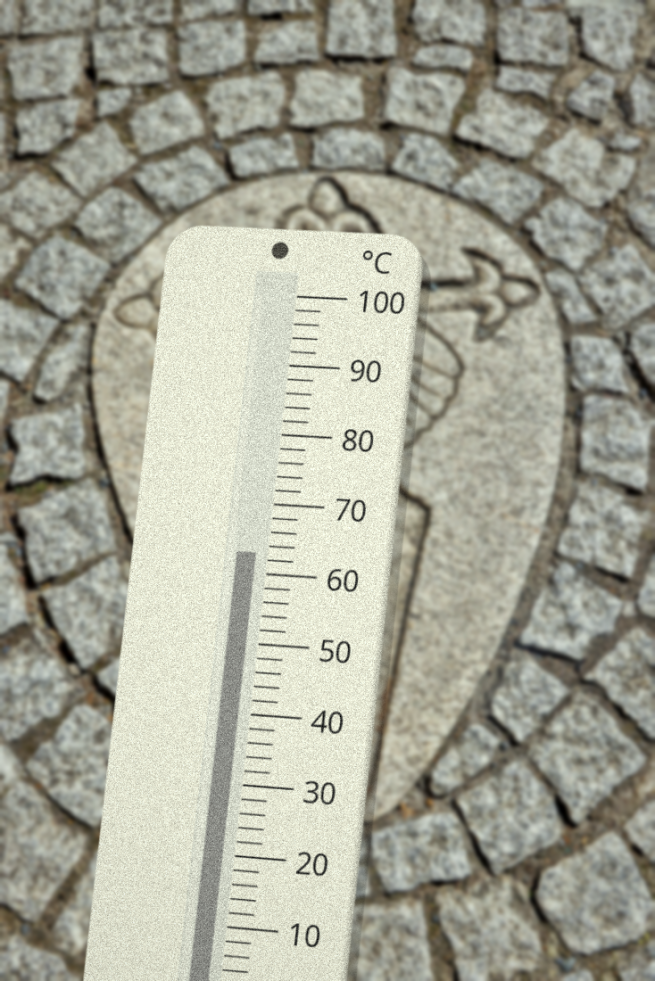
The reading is 63
